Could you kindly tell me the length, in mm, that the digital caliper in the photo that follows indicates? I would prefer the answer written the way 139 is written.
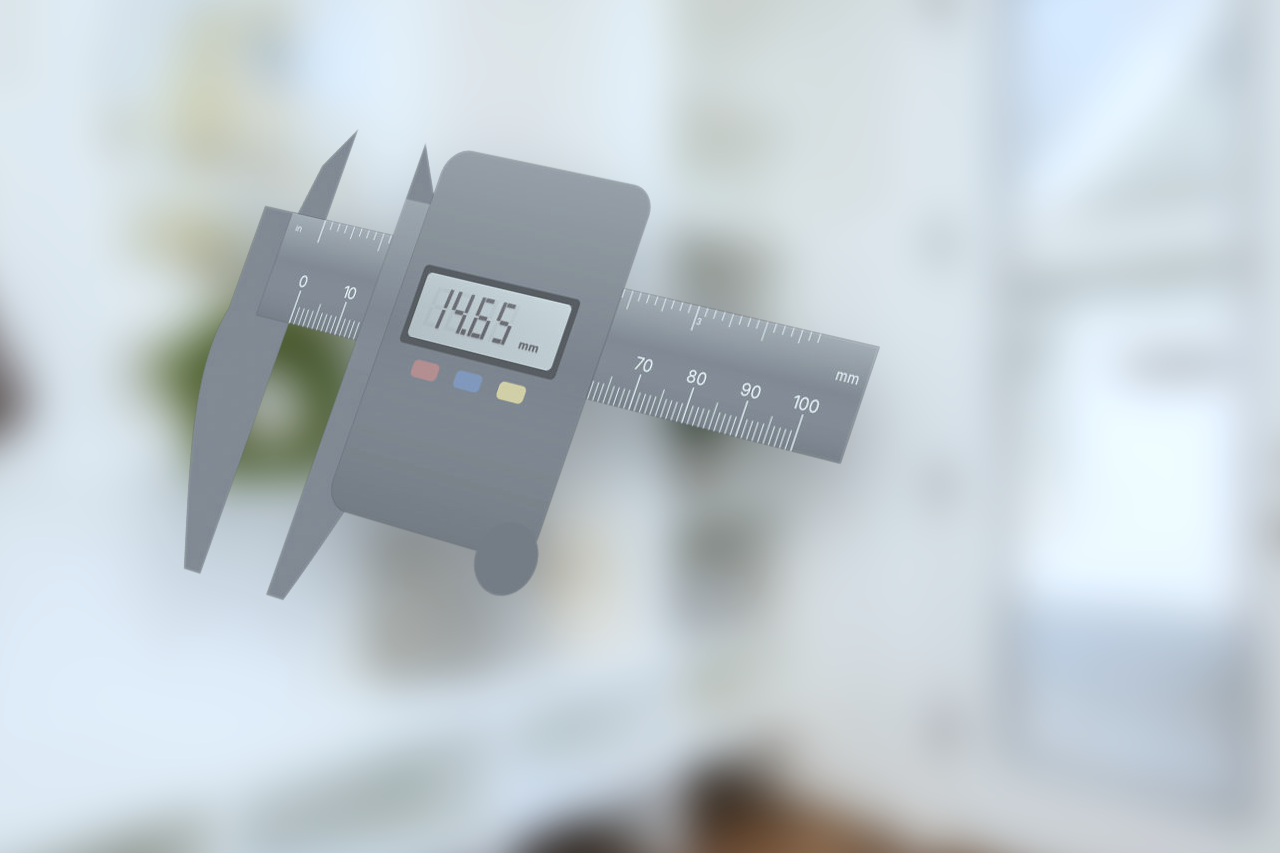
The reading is 14.65
